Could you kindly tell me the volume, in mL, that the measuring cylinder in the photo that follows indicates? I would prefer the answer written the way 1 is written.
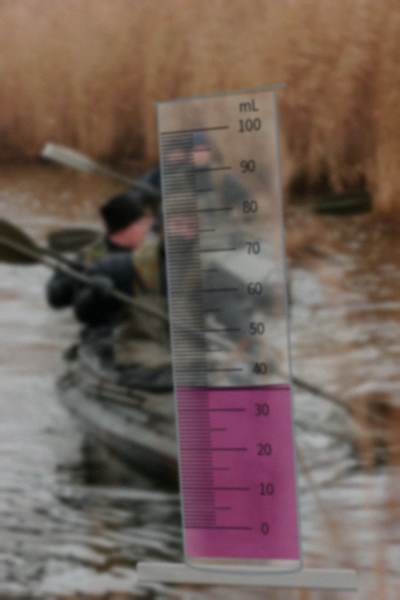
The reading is 35
